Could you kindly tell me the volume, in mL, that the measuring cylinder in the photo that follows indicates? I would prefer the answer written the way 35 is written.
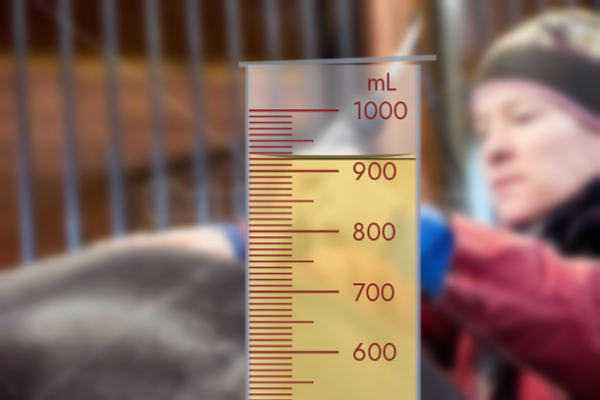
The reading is 920
